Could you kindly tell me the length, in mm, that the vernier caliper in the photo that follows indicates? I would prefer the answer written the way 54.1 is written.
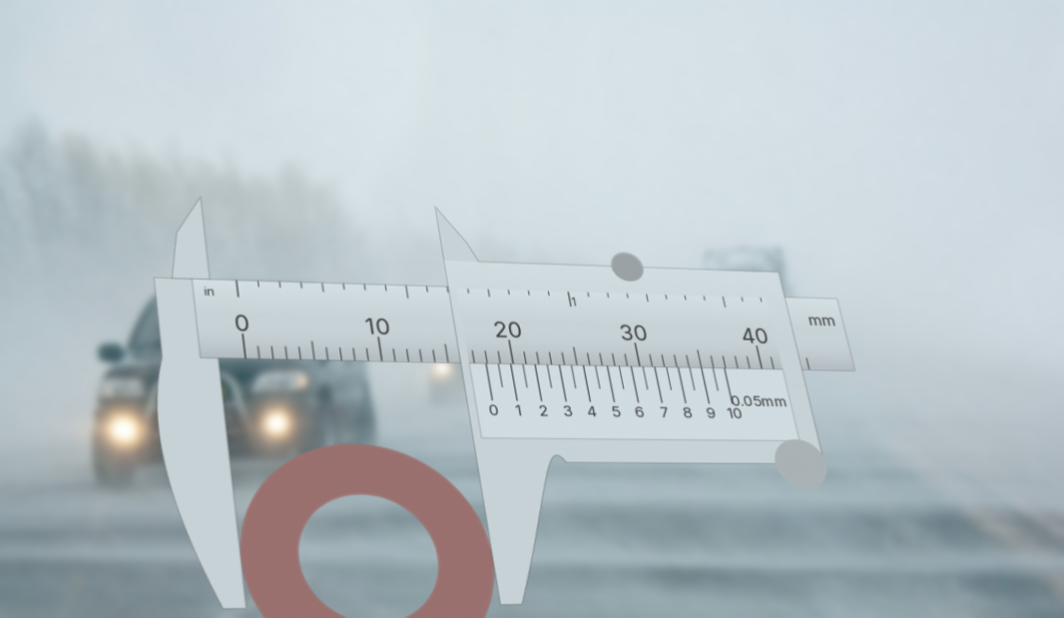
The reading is 17.9
